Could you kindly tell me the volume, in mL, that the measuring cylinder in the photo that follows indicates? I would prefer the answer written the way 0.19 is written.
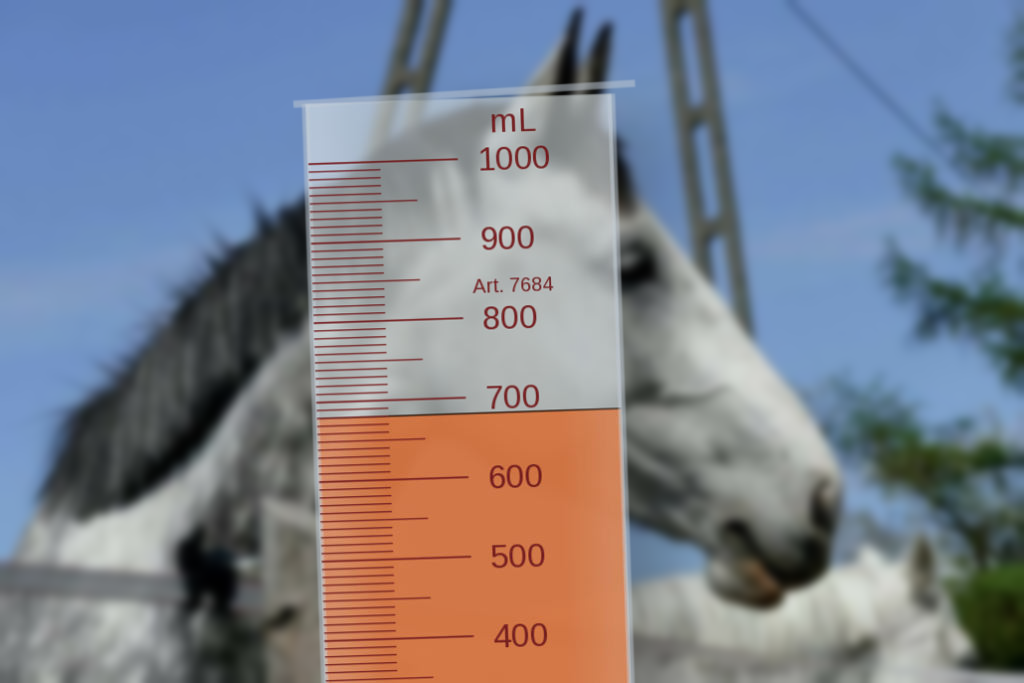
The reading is 680
